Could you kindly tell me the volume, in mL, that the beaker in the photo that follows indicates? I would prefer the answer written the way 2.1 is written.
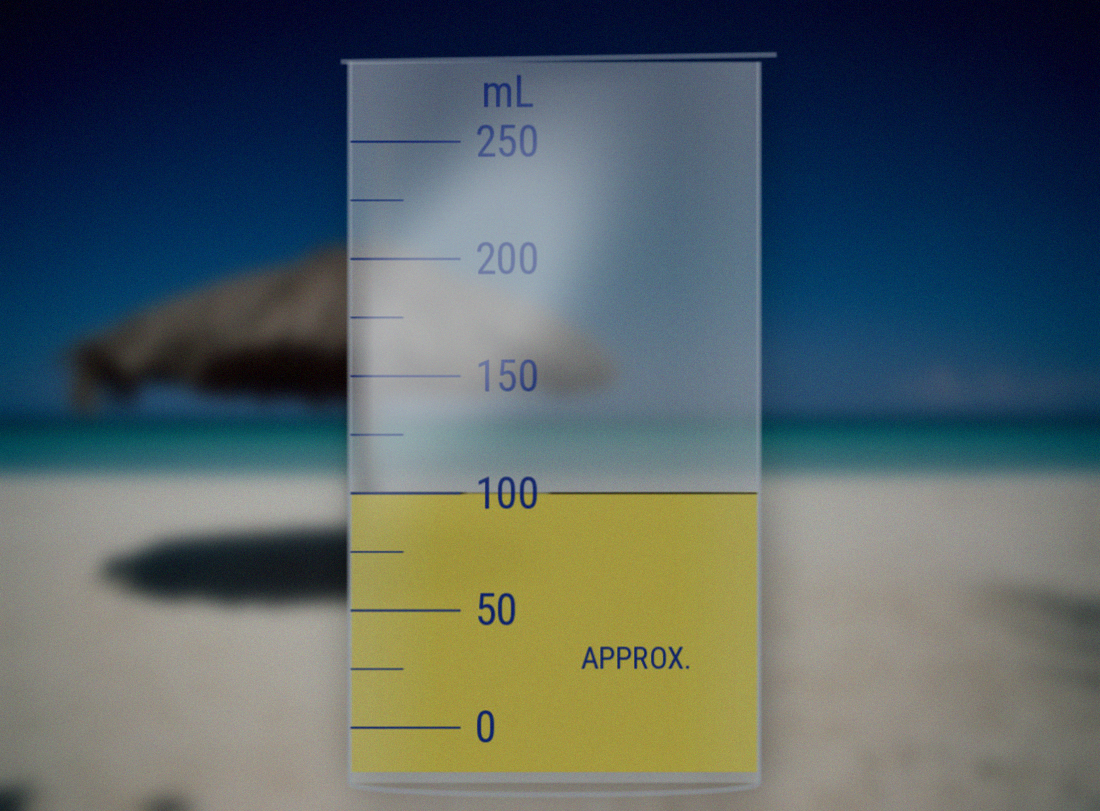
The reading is 100
